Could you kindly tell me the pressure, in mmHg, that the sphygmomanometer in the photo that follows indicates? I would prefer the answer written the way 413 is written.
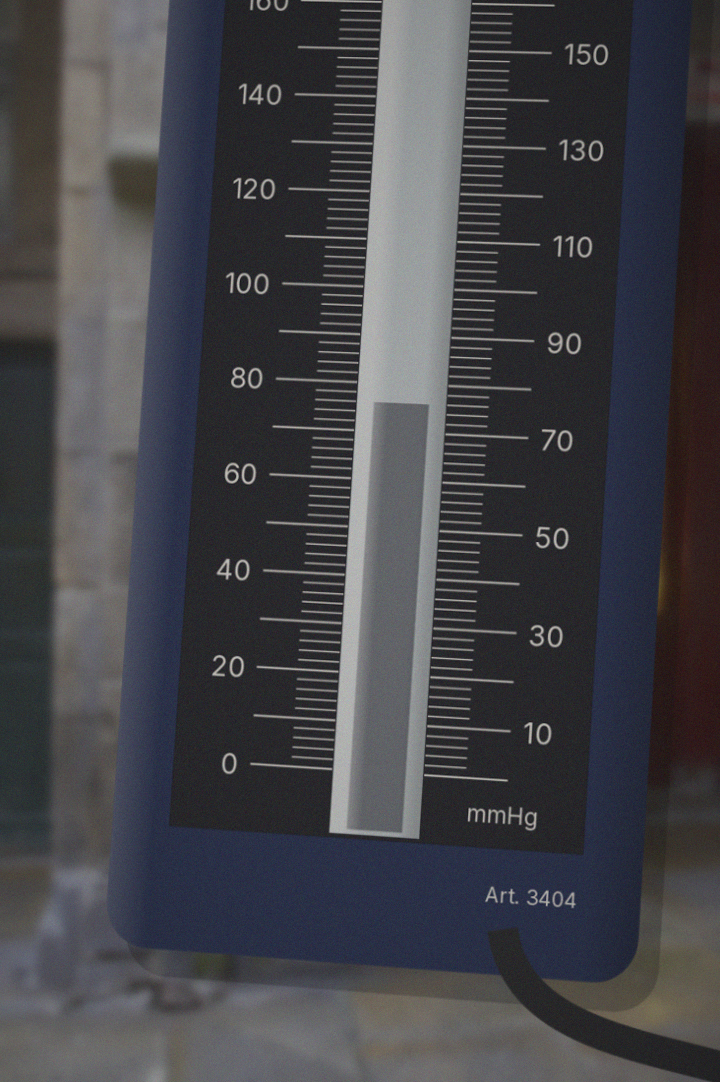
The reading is 76
